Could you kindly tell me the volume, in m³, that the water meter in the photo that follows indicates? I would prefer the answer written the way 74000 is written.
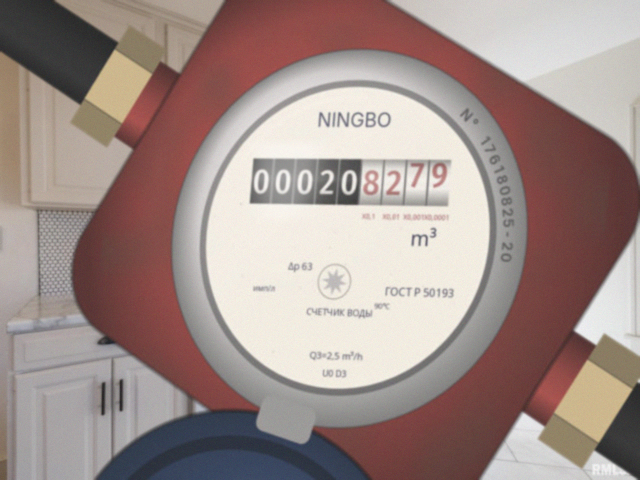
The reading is 20.8279
